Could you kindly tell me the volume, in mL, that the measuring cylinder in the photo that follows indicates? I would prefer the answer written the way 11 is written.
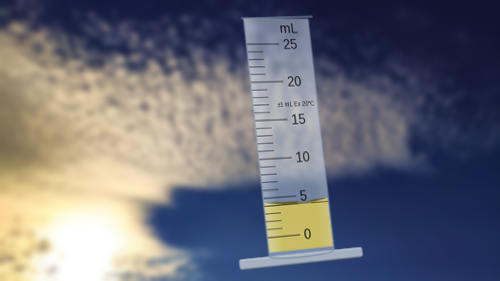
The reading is 4
